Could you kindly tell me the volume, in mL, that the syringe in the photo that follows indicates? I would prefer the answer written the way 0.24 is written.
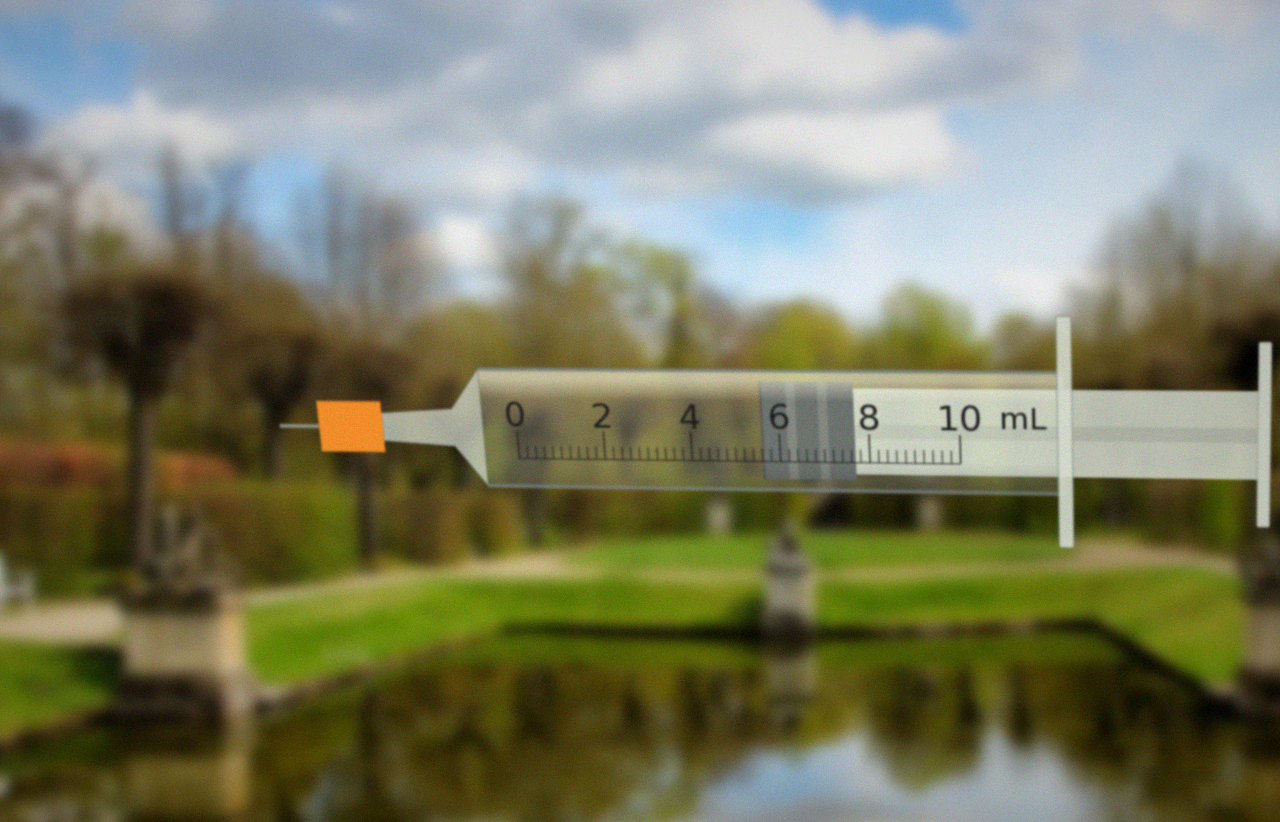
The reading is 5.6
